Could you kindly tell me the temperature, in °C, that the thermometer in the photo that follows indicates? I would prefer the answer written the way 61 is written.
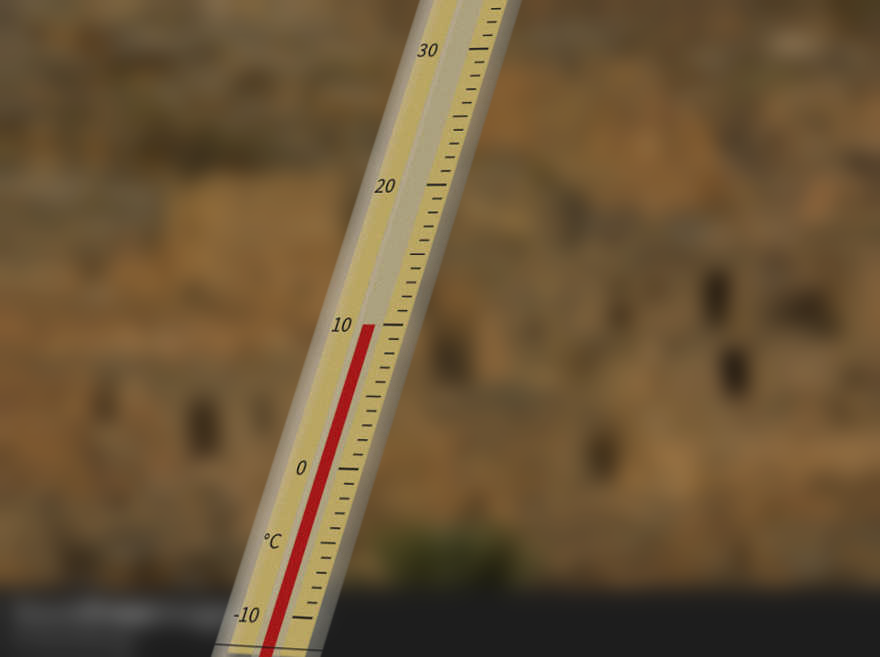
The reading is 10
